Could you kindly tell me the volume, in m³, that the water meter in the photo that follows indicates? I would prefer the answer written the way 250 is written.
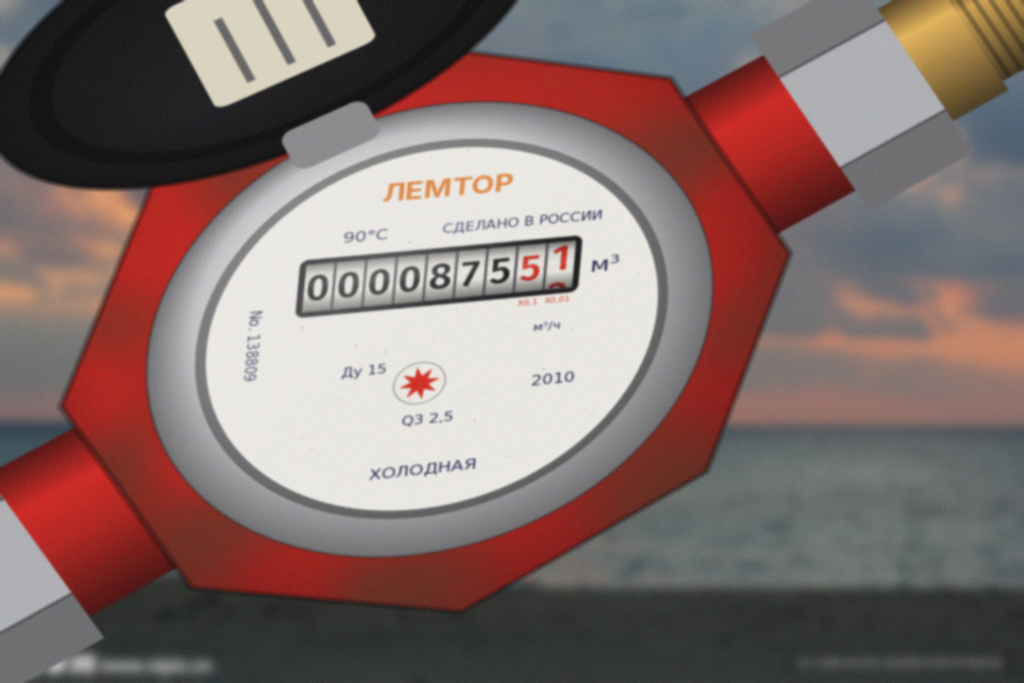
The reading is 875.51
